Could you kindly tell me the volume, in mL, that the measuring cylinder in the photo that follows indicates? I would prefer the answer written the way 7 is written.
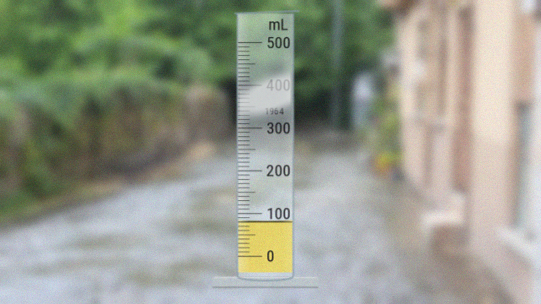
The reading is 80
